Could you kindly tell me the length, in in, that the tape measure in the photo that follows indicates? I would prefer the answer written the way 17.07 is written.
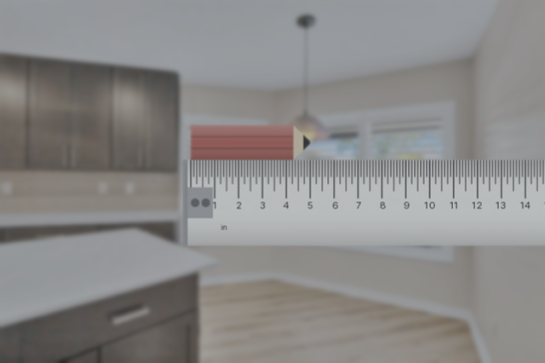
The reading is 5
